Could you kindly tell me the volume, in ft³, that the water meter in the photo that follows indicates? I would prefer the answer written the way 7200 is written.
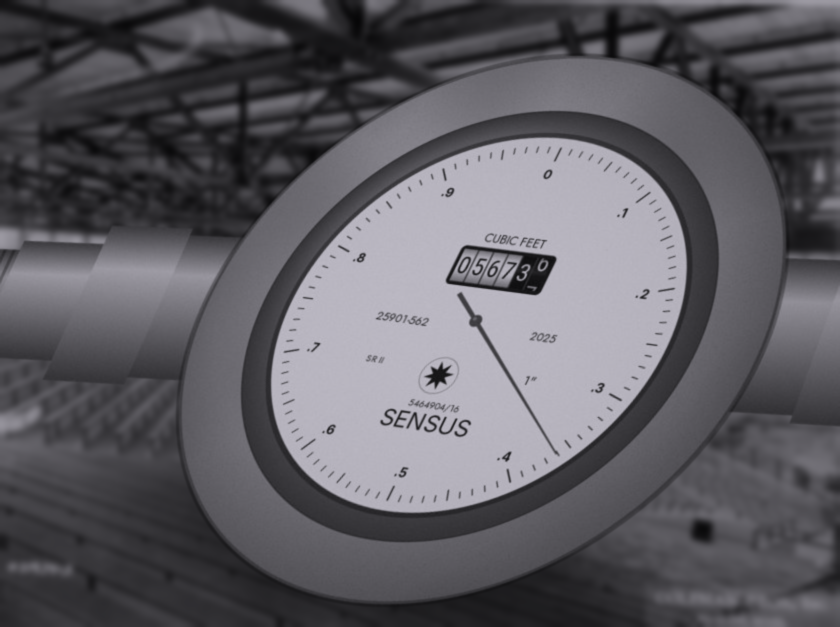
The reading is 56736.36
